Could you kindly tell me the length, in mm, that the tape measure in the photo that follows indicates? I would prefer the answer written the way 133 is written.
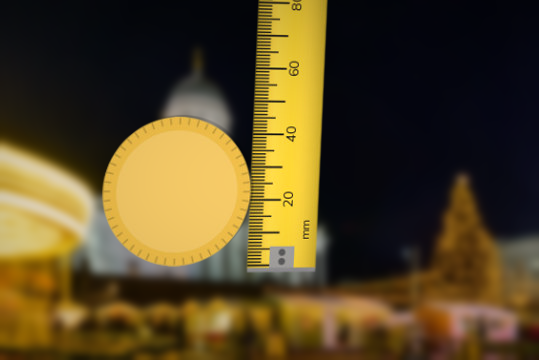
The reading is 45
